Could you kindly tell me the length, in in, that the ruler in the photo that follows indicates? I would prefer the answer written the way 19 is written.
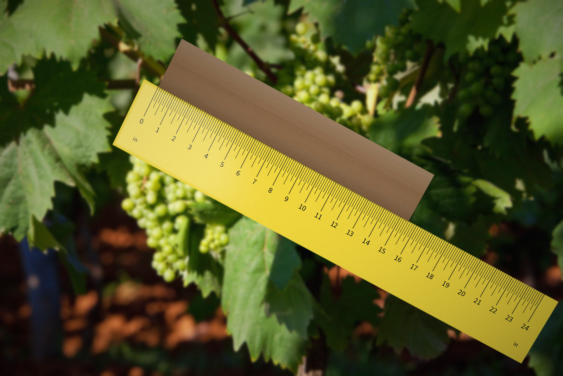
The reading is 15.5
